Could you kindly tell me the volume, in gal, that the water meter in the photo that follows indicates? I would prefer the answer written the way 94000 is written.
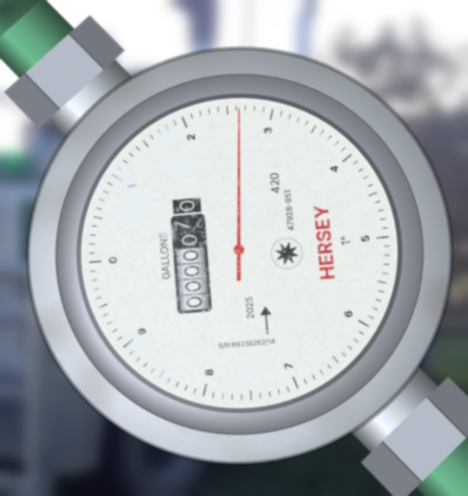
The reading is 72.6
